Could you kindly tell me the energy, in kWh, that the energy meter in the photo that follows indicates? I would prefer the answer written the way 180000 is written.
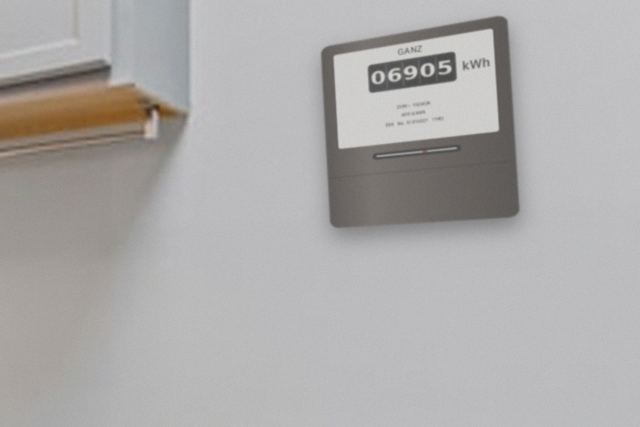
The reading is 6905
